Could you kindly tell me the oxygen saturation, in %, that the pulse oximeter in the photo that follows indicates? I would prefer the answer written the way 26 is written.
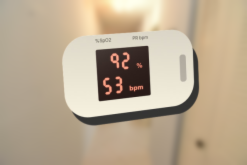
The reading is 92
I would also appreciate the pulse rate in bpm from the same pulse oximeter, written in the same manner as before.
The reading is 53
